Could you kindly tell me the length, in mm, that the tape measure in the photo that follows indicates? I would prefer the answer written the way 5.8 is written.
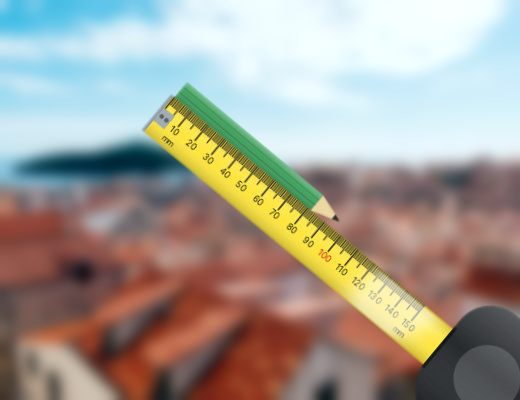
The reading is 95
